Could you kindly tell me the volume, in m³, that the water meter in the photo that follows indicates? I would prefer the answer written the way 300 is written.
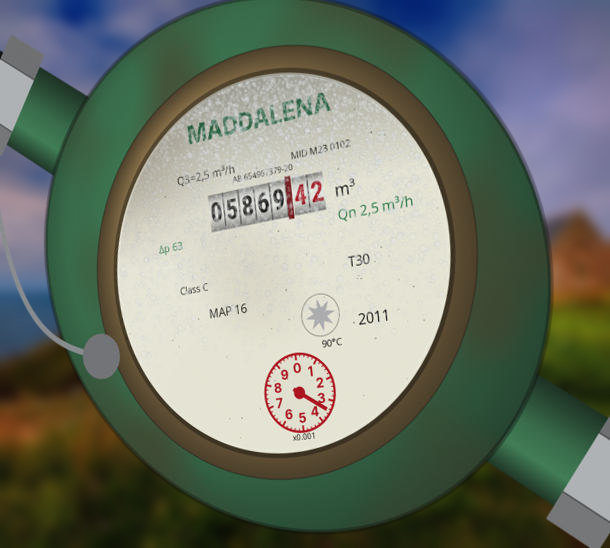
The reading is 5869.423
